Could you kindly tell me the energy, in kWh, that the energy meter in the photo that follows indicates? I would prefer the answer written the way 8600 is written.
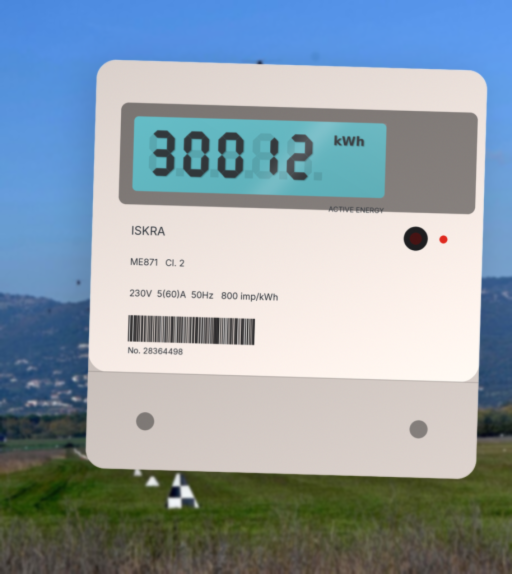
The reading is 30012
